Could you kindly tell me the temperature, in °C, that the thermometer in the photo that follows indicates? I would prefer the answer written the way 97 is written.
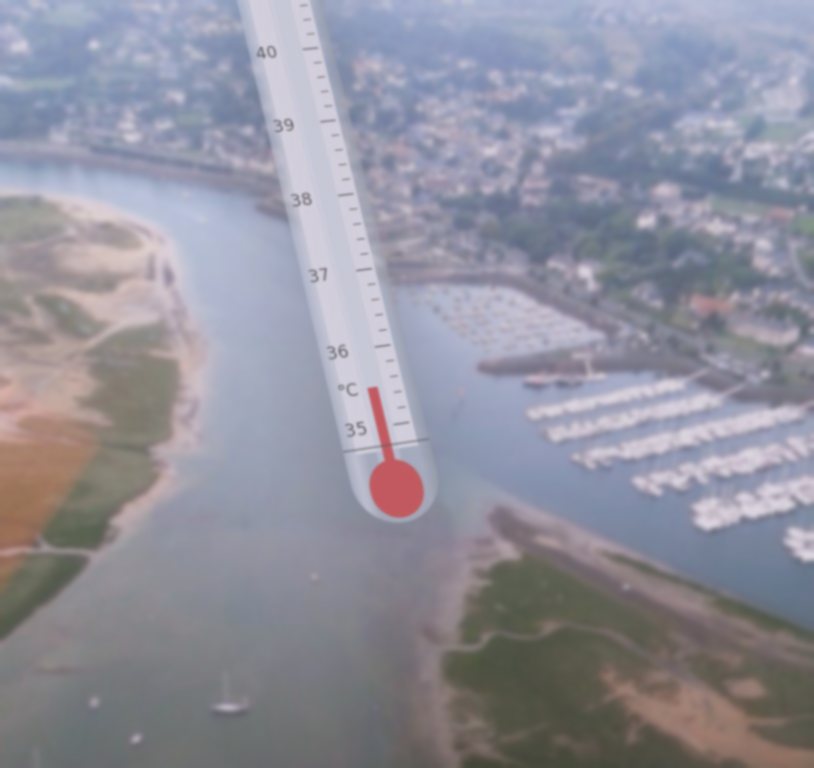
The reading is 35.5
